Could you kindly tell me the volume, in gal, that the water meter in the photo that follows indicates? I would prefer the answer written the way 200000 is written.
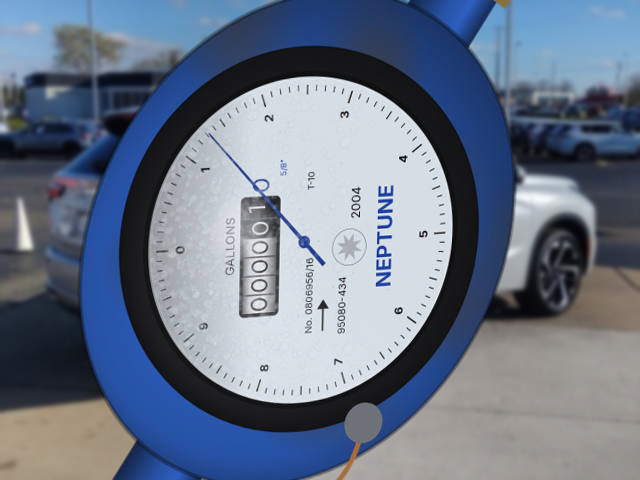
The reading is 11.3
